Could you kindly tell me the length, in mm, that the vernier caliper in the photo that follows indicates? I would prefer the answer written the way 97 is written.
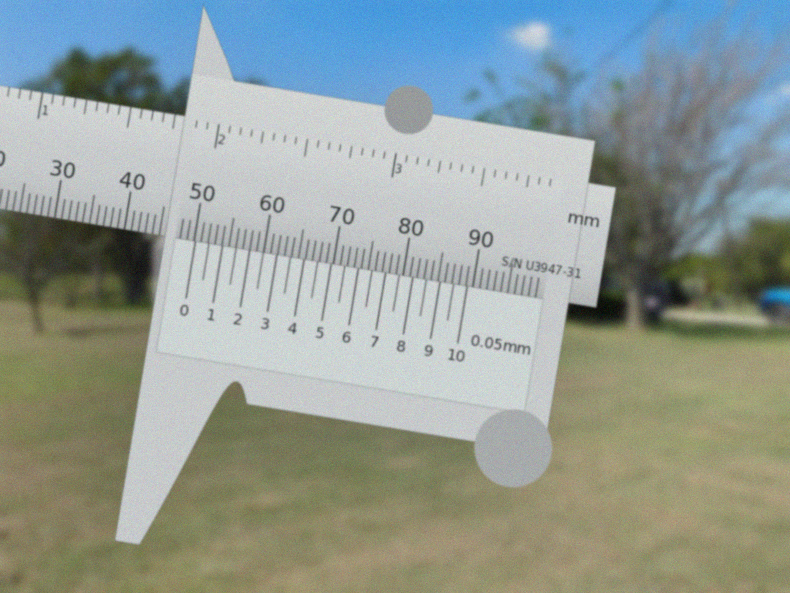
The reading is 50.2
